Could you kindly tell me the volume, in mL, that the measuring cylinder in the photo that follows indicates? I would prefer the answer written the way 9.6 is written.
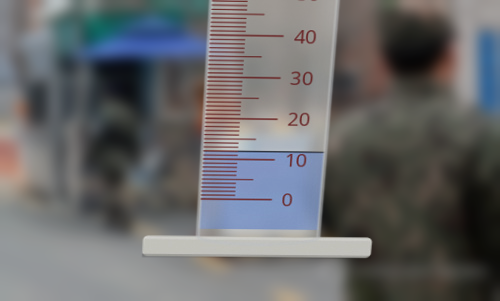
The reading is 12
